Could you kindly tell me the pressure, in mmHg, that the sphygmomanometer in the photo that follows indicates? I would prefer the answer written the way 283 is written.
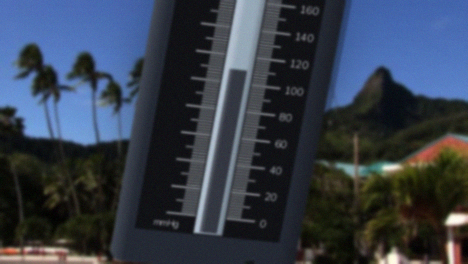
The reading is 110
